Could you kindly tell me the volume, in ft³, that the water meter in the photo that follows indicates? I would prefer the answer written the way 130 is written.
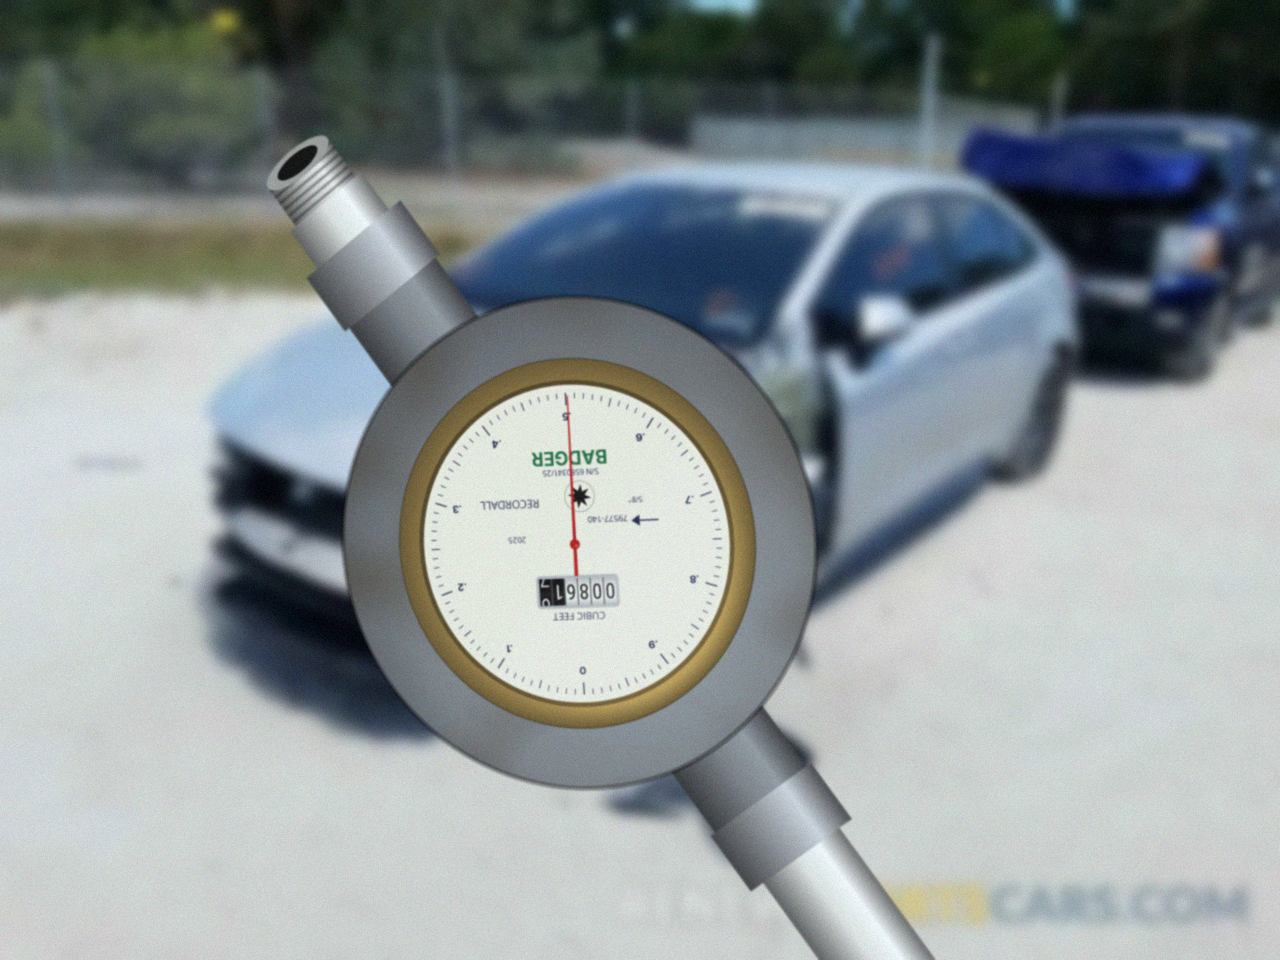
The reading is 8616.50
